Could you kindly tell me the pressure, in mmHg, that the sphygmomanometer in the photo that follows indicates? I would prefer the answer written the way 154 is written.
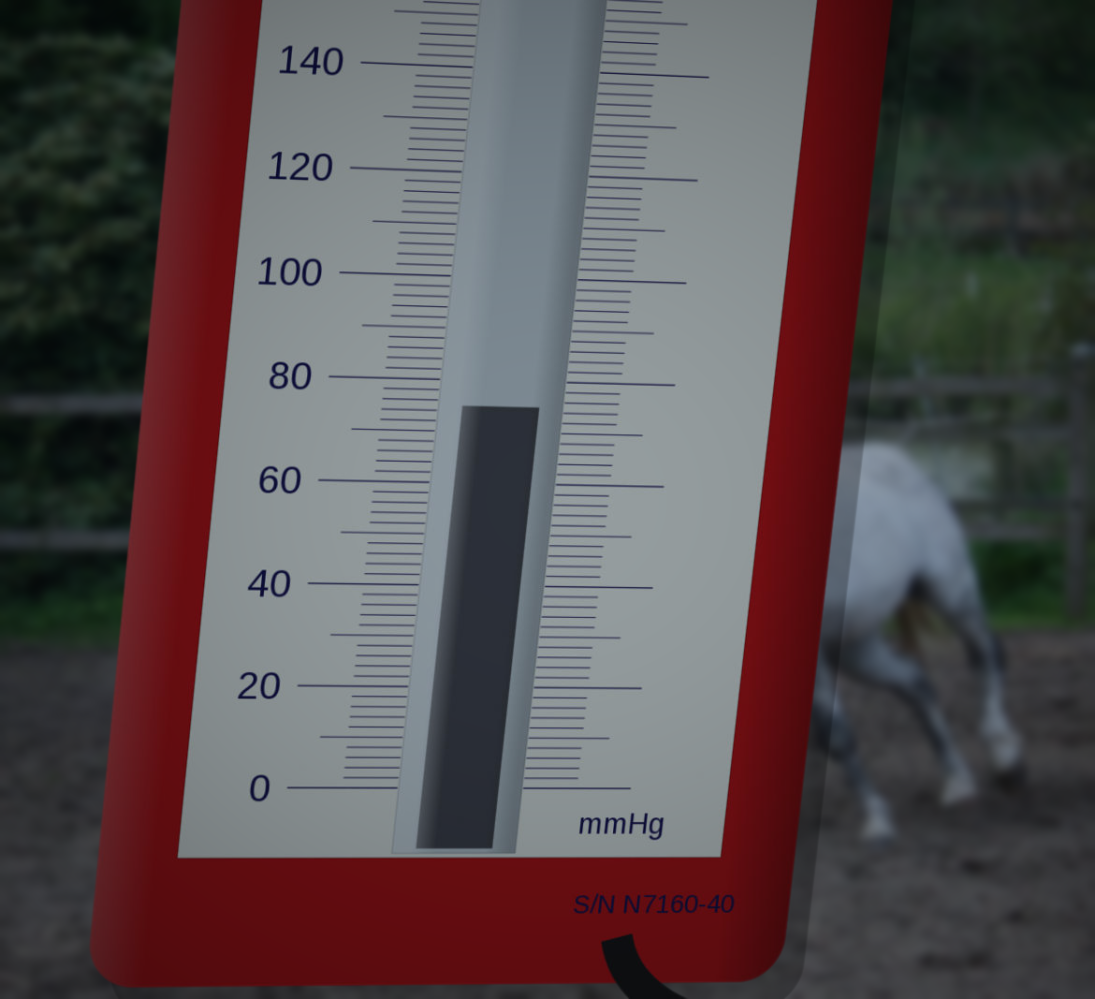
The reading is 75
